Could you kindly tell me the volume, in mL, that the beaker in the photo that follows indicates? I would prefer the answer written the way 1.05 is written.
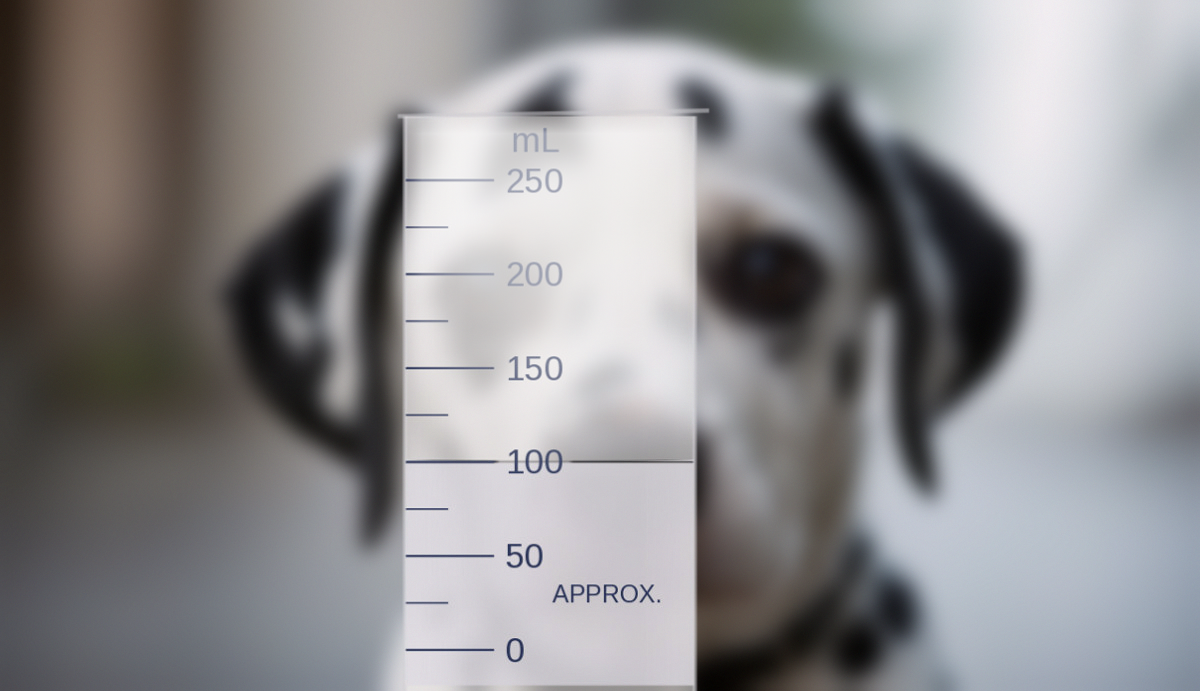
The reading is 100
